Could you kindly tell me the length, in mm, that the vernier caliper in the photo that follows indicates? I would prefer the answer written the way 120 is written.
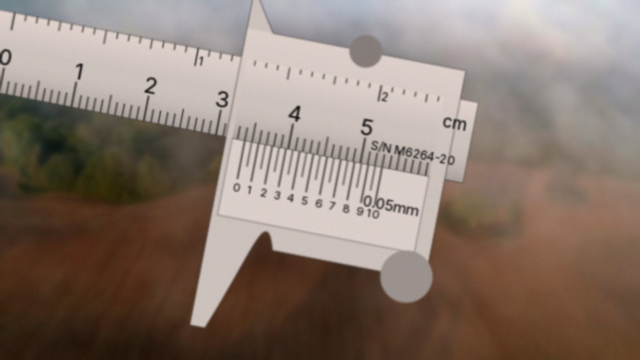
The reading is 34.0
